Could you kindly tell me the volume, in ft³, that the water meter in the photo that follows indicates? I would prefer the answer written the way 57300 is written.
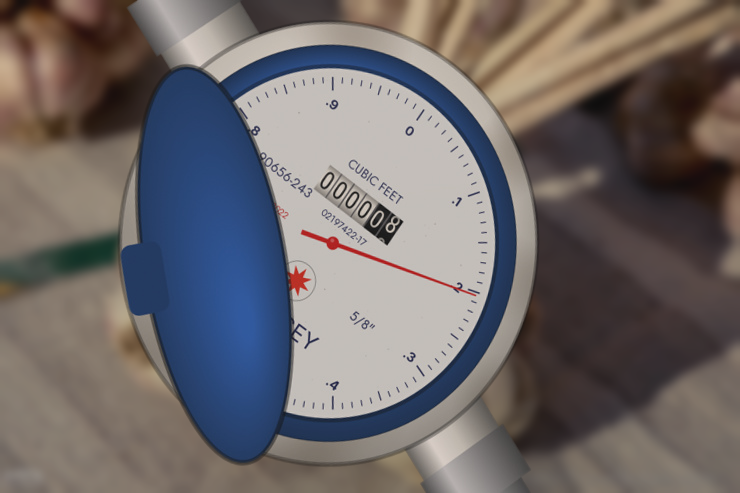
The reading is 8.20
